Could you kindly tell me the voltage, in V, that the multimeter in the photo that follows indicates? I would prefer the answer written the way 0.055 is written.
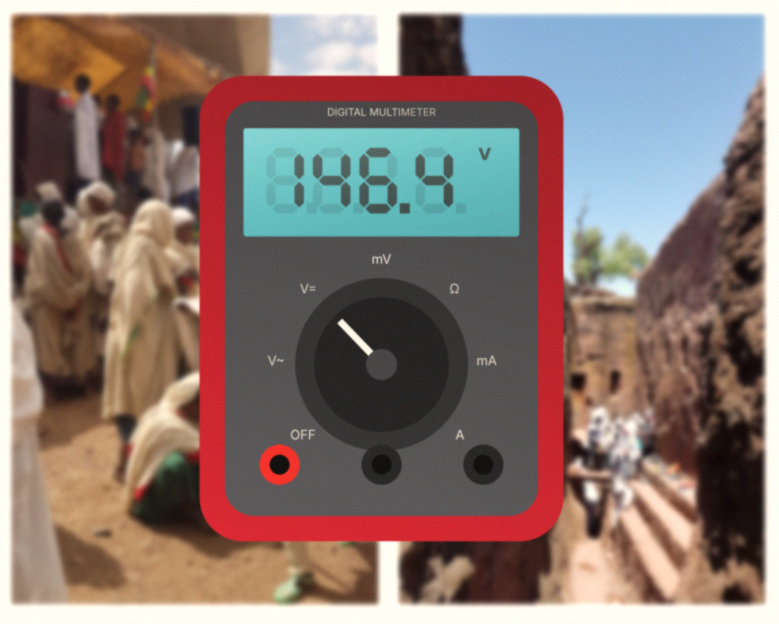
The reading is 146.4
